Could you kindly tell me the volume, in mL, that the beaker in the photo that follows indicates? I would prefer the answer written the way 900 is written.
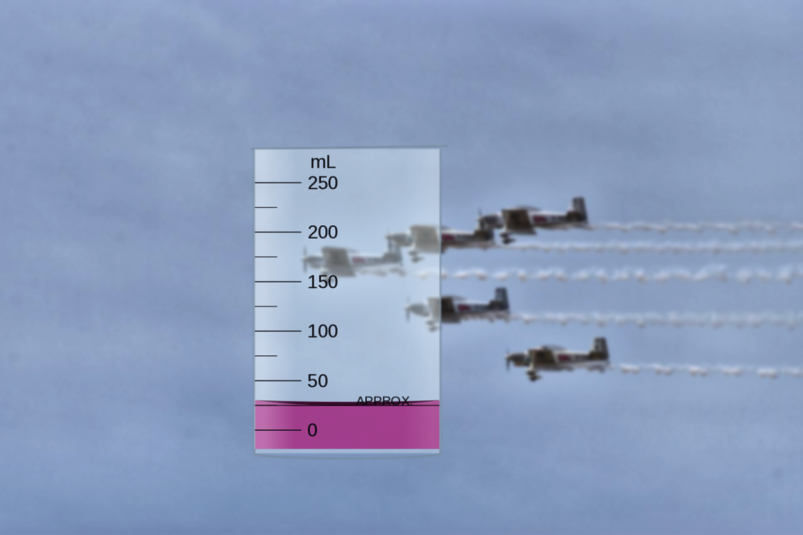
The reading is 25
